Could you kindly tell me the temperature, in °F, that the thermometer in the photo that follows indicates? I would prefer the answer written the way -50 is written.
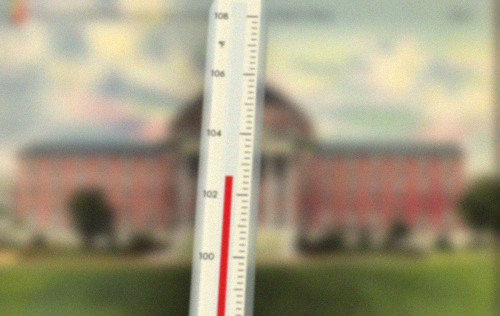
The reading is 102.6
